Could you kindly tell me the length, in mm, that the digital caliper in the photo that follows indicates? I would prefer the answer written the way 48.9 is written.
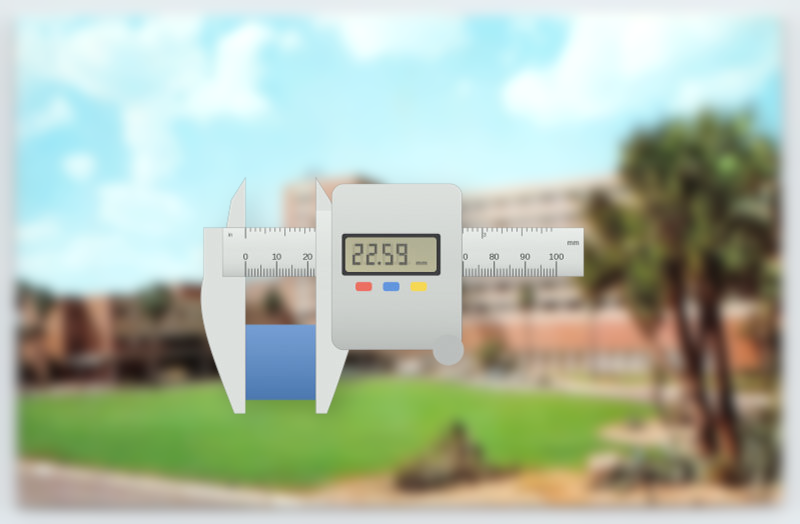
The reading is 22.59
